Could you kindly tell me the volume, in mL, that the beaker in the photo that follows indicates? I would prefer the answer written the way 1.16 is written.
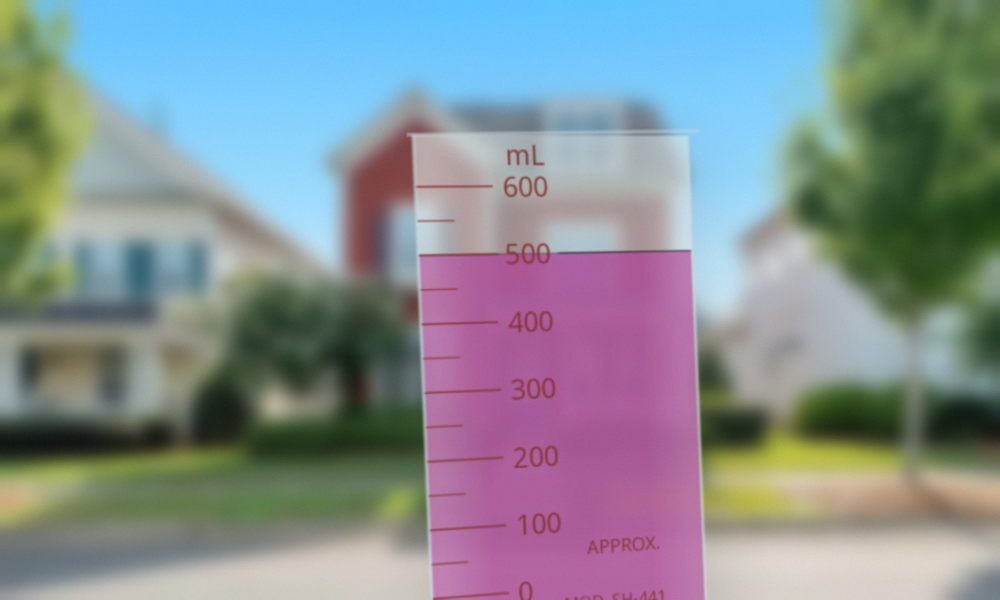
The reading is 500
